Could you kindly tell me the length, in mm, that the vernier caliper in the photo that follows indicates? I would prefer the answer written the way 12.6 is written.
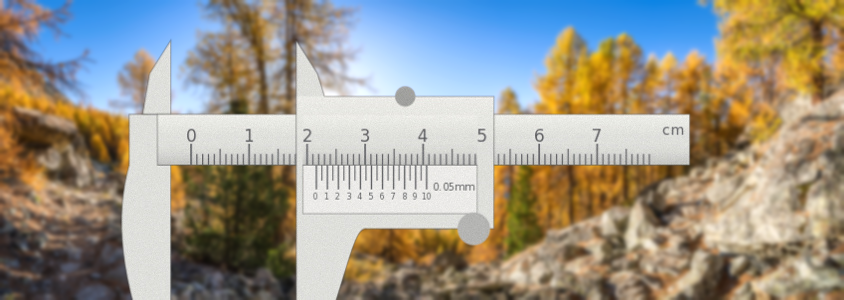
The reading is 21.6
